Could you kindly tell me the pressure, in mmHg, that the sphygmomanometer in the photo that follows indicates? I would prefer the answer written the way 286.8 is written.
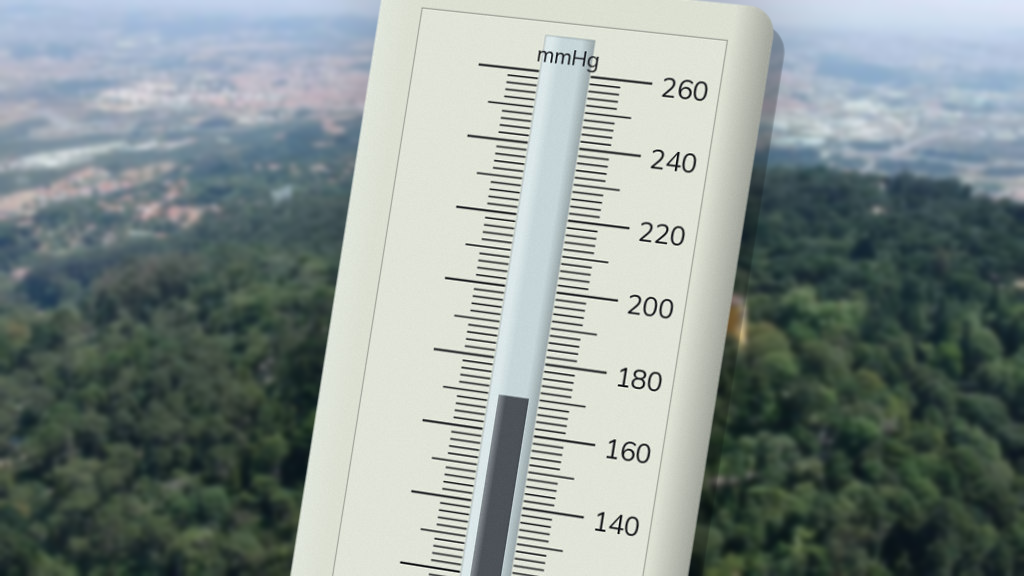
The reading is 170
